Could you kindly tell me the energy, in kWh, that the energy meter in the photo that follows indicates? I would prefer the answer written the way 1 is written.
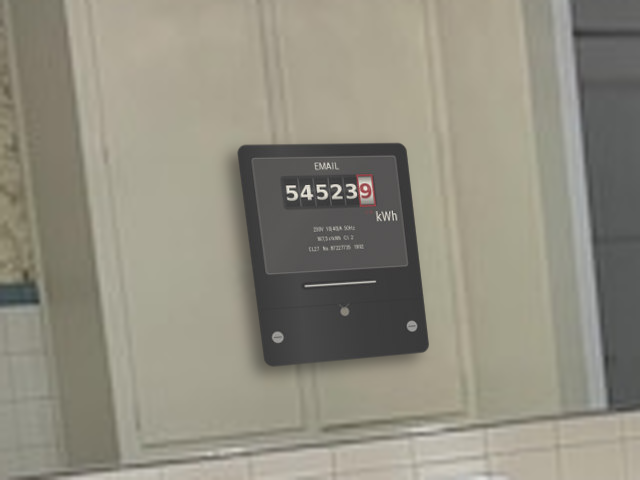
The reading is 54523.9
